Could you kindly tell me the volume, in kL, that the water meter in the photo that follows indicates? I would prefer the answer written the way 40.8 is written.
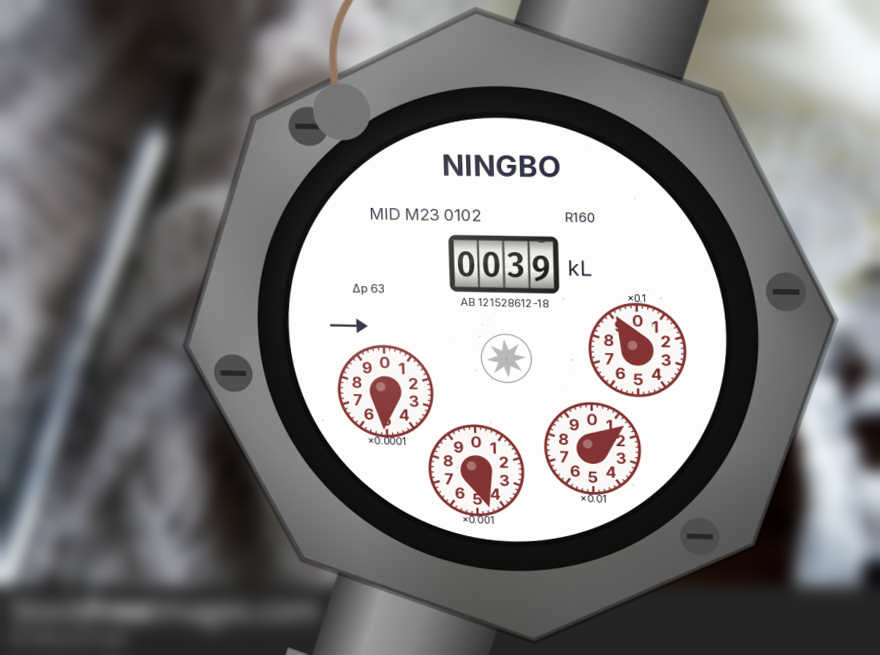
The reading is 38.9145
